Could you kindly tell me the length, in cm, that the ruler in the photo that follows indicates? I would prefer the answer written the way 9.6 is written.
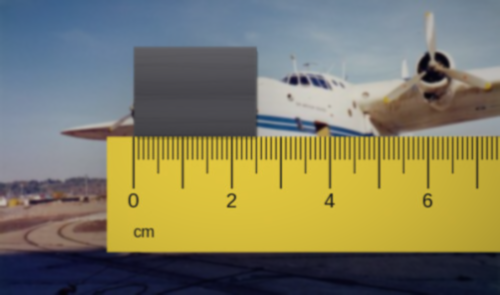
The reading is 2.5
